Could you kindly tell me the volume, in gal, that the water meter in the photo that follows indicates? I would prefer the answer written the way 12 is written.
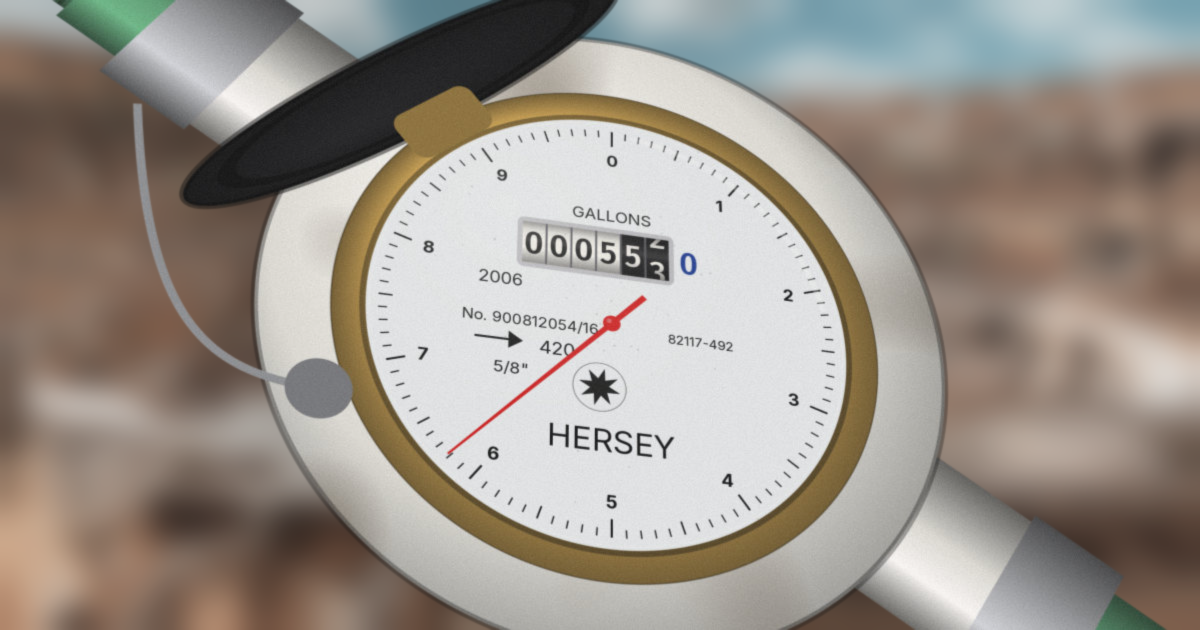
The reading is 5526.2
